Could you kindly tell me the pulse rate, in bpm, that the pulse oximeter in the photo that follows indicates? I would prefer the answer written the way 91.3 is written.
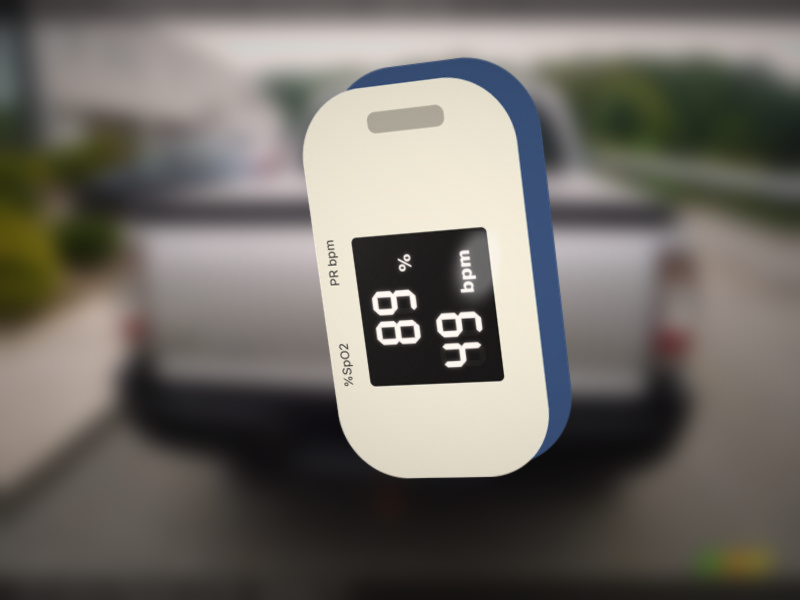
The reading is 49
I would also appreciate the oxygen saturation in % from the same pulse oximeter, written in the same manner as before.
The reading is 89
